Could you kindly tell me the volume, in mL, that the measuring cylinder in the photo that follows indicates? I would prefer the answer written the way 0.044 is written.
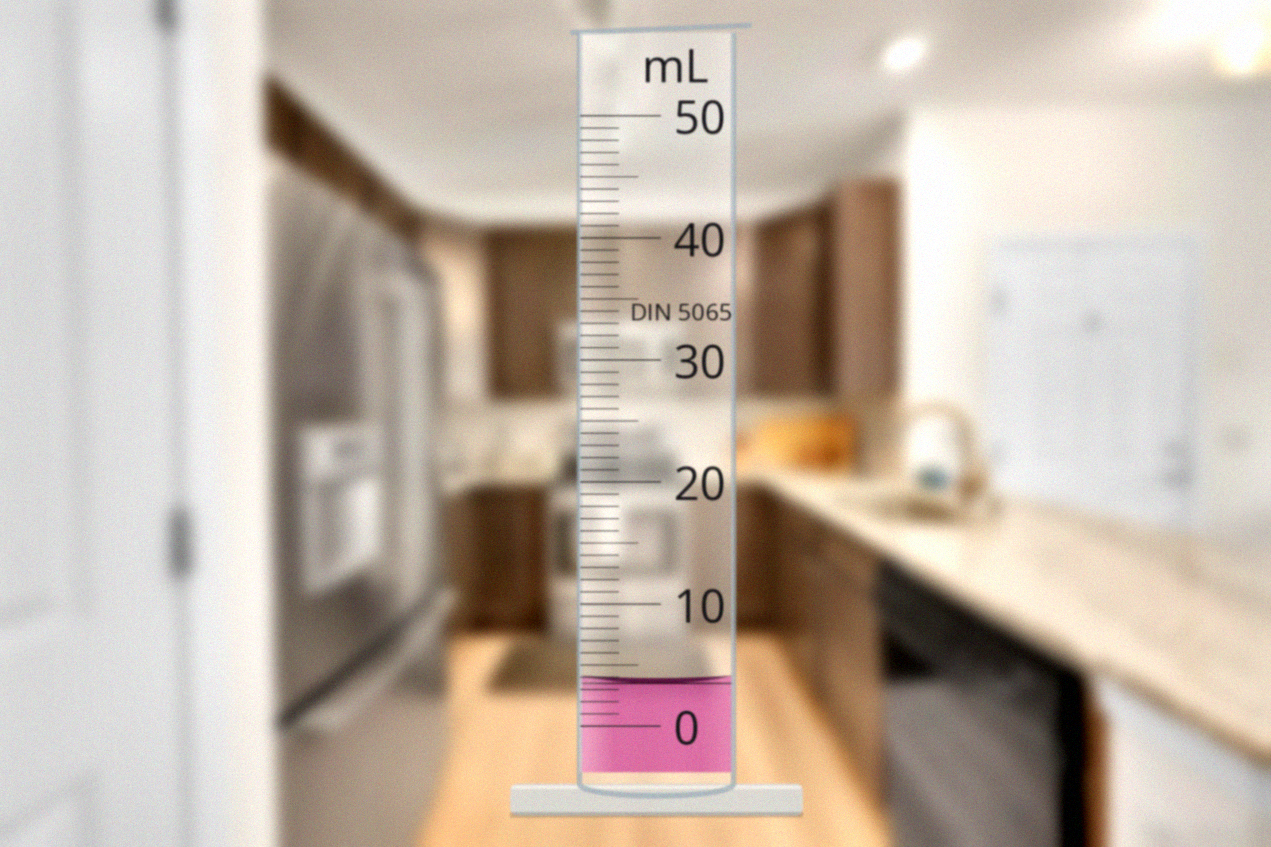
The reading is 3.5
